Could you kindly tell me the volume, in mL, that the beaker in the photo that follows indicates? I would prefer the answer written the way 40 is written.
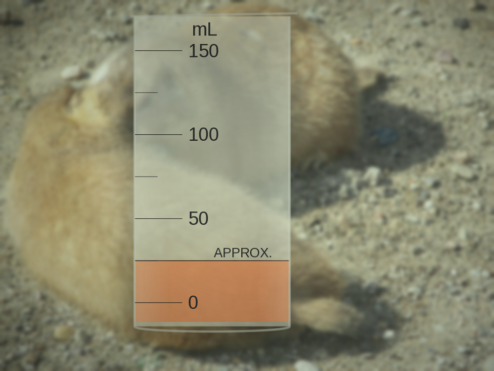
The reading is 25
